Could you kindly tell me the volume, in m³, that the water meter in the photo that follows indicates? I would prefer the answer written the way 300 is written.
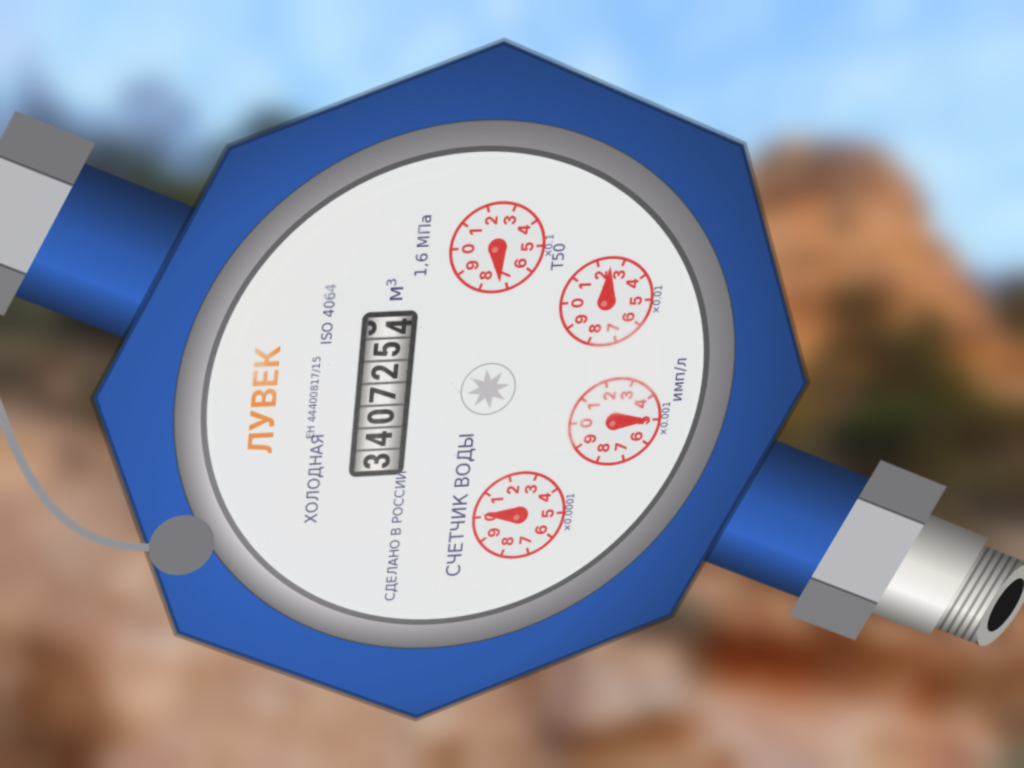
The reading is 3407253.7250
